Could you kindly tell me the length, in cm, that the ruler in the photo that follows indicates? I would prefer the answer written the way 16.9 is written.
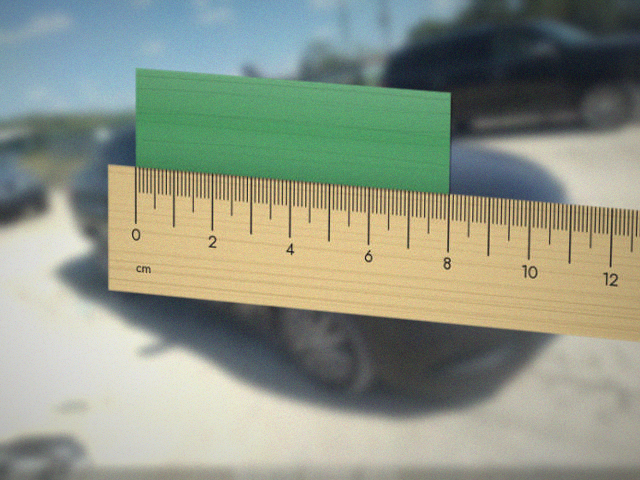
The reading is 8
